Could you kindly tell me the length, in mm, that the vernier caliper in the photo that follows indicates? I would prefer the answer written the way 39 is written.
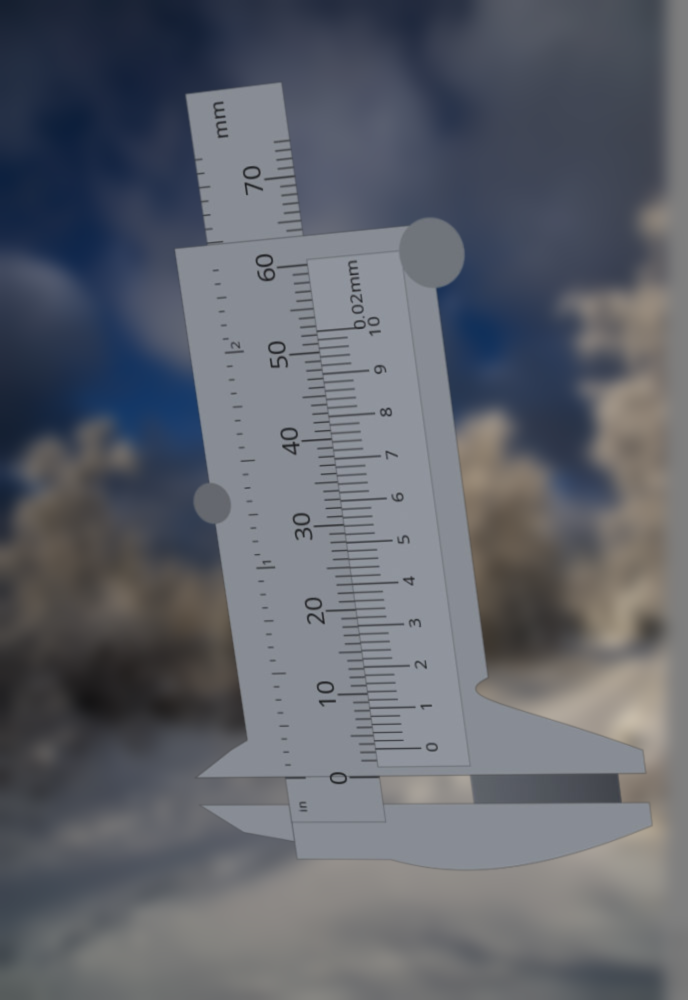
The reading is 3.4
